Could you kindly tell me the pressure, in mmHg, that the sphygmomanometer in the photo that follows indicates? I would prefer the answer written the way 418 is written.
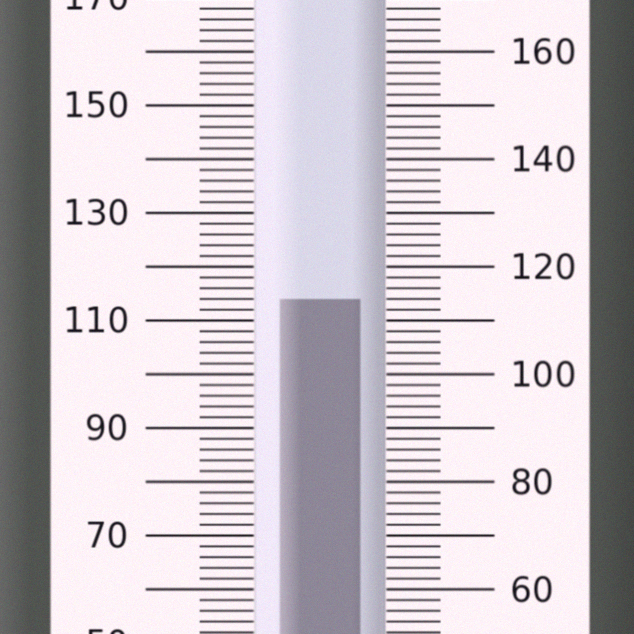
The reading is 114
